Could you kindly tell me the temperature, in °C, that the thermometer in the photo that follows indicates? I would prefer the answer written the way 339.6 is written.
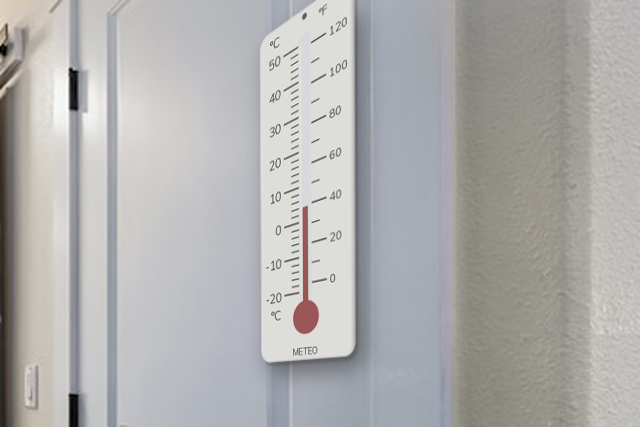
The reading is 4
